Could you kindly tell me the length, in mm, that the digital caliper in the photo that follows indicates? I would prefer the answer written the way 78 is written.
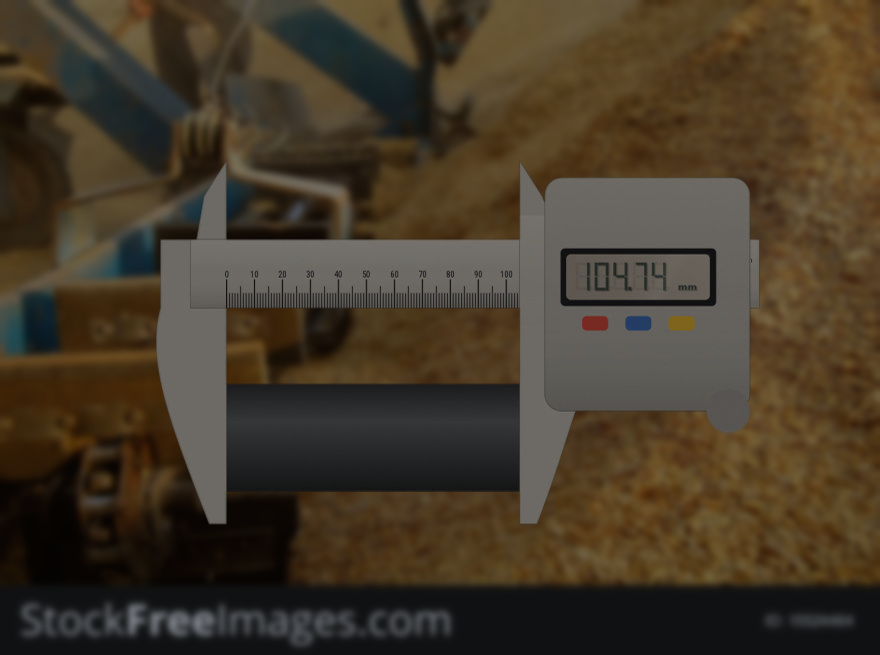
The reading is 104.74
